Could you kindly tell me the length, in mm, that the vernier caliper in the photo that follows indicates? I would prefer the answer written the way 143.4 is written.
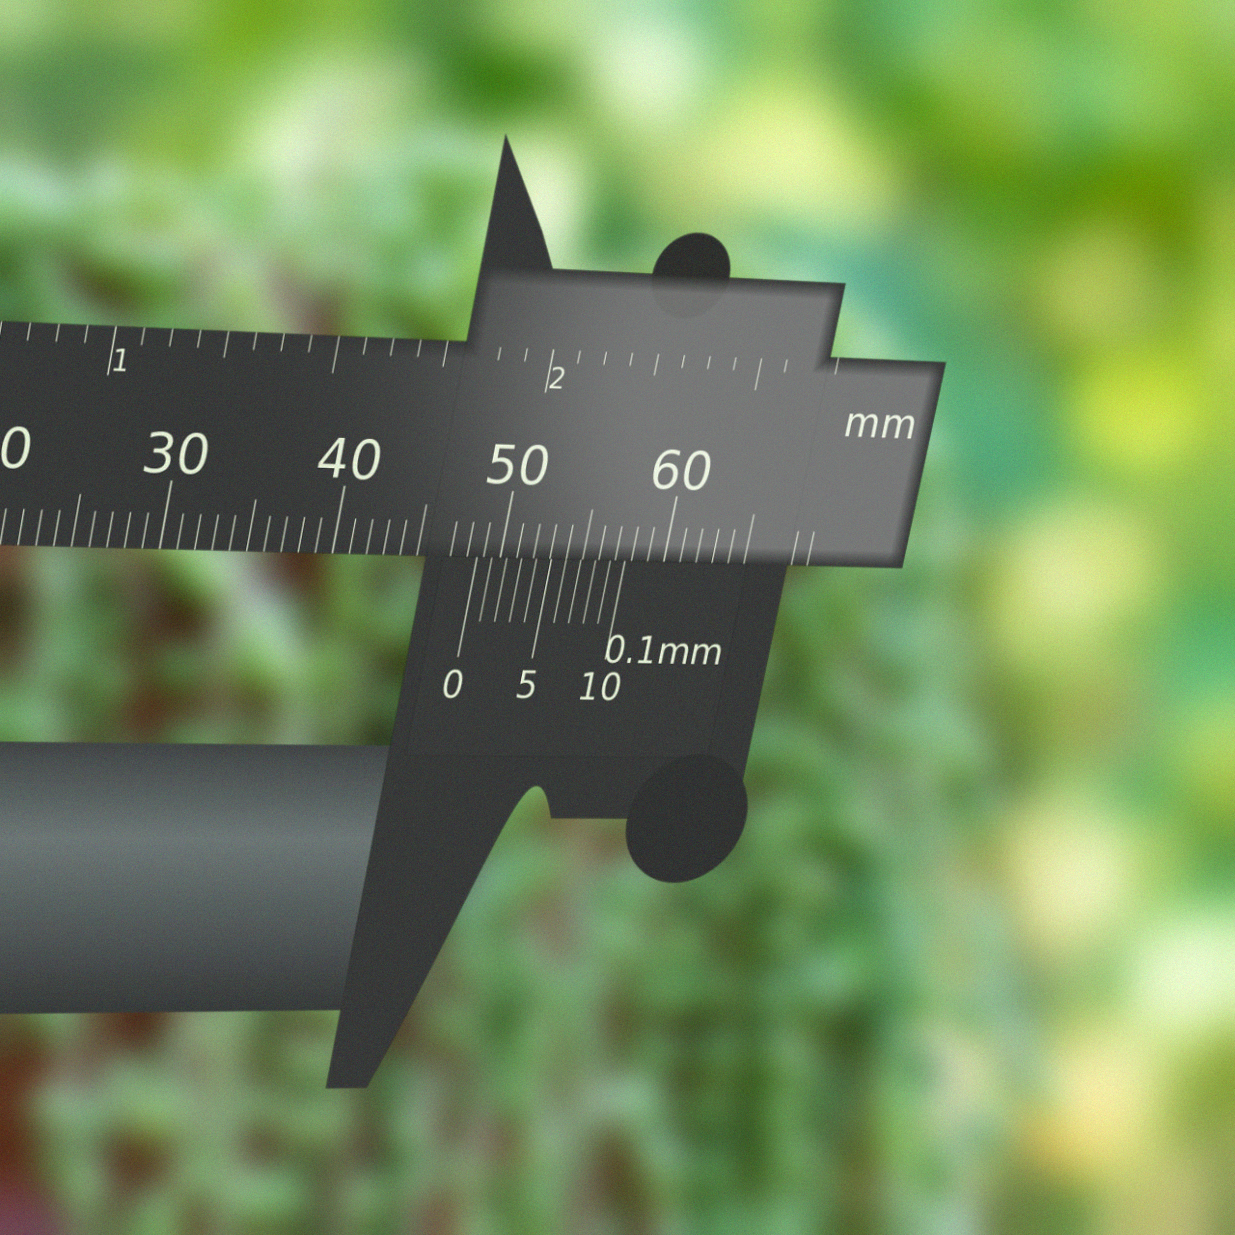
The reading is 48.6
